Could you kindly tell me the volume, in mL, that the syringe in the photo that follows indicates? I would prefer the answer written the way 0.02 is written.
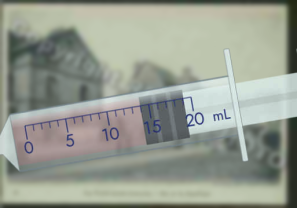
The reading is 14
